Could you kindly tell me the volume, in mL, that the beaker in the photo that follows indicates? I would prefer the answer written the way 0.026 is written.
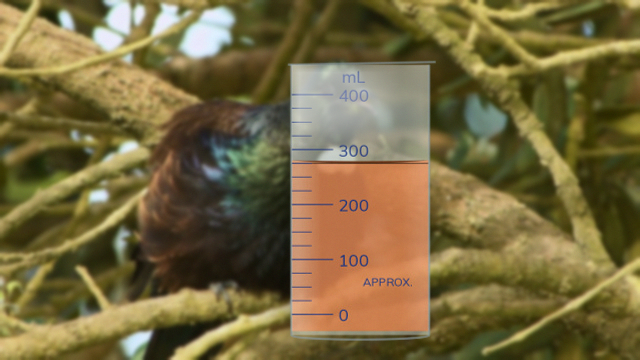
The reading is 275
